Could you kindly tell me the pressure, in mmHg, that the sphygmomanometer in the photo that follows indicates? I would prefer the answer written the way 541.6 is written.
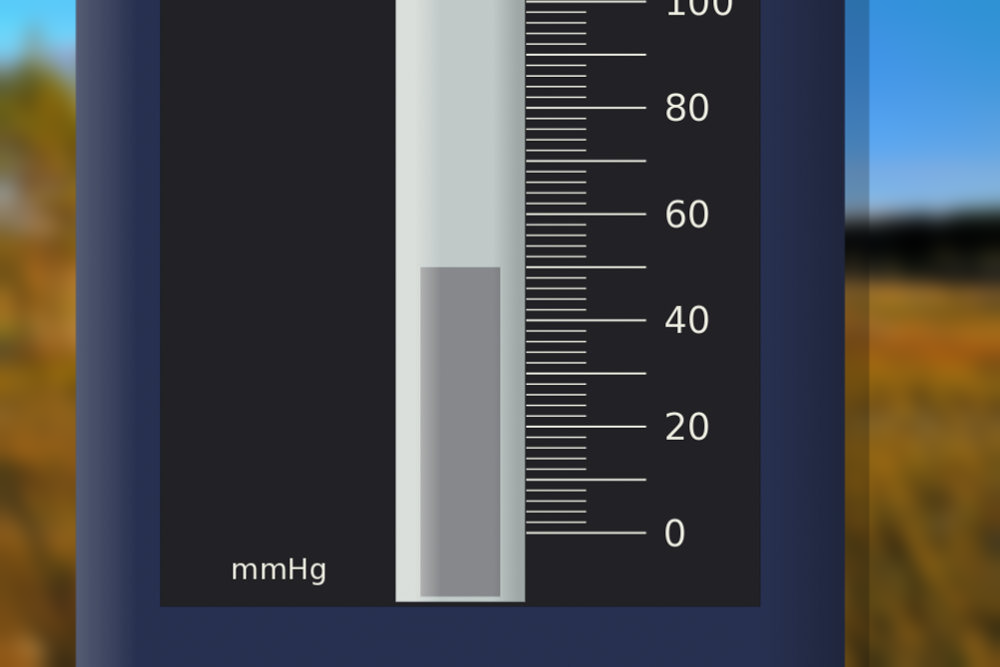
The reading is 50
